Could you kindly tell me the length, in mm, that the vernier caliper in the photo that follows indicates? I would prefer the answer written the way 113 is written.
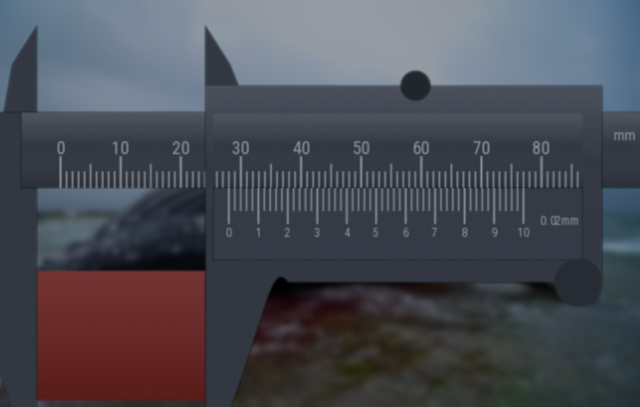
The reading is 28.0
